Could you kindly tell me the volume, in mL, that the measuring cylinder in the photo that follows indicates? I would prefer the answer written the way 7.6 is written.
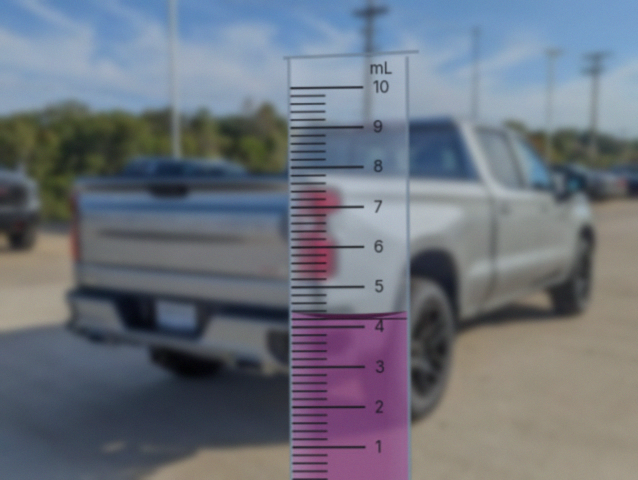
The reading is 4.2
